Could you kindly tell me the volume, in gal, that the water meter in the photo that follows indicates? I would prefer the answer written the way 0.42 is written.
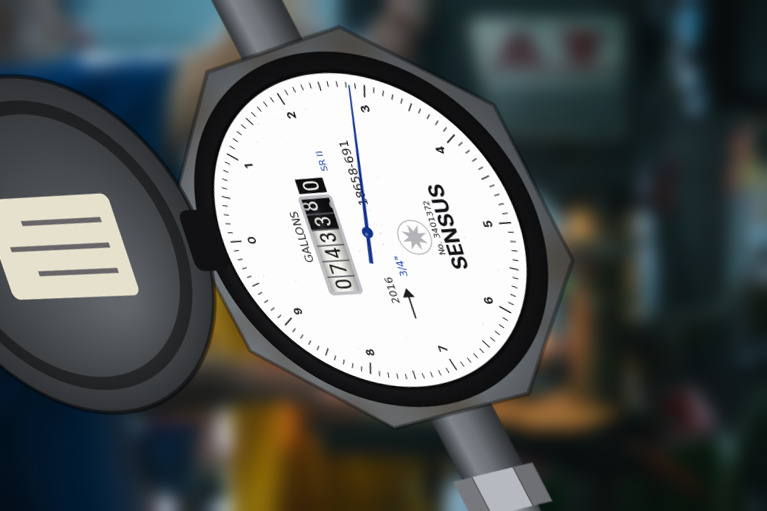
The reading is 743382.8
